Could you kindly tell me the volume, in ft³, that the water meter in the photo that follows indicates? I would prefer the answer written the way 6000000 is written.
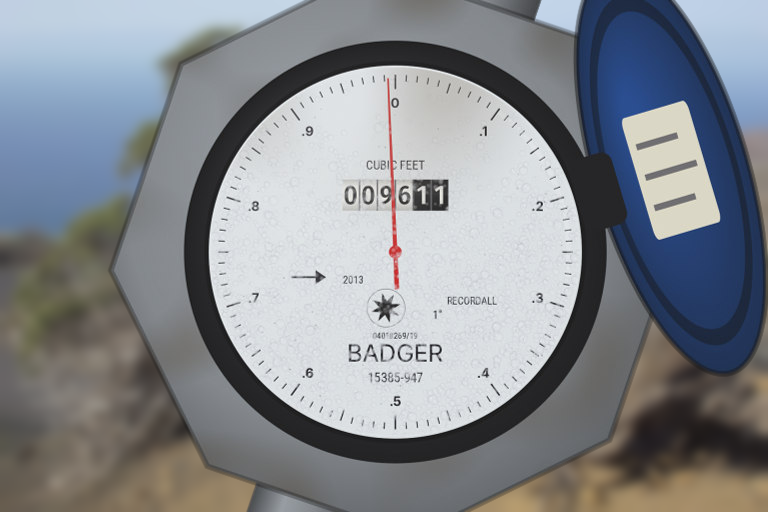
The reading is 9610.99
